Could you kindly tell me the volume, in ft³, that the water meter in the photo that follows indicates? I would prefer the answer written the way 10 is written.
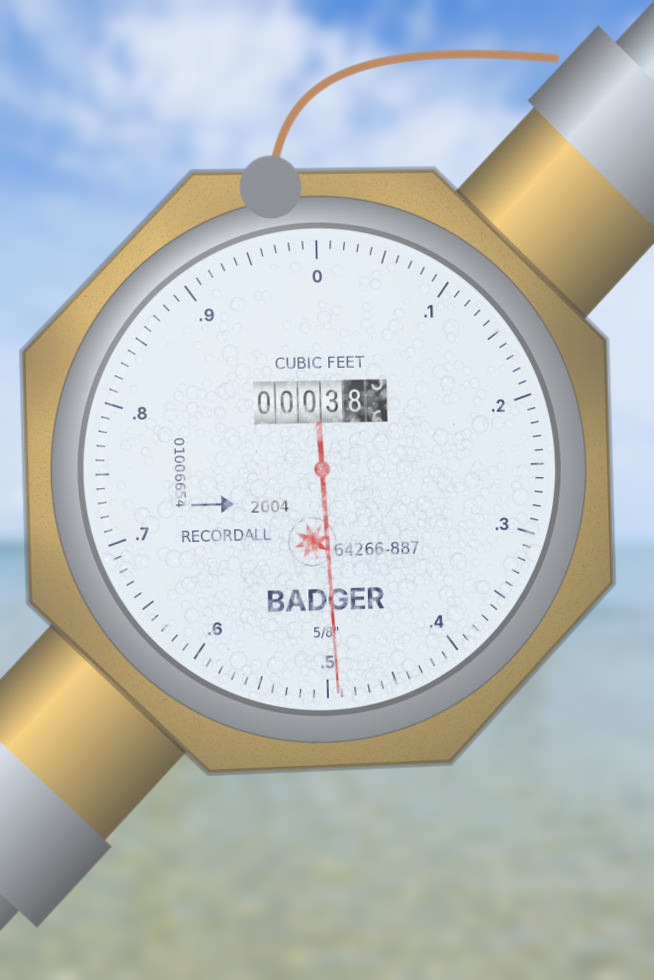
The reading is 385.49
